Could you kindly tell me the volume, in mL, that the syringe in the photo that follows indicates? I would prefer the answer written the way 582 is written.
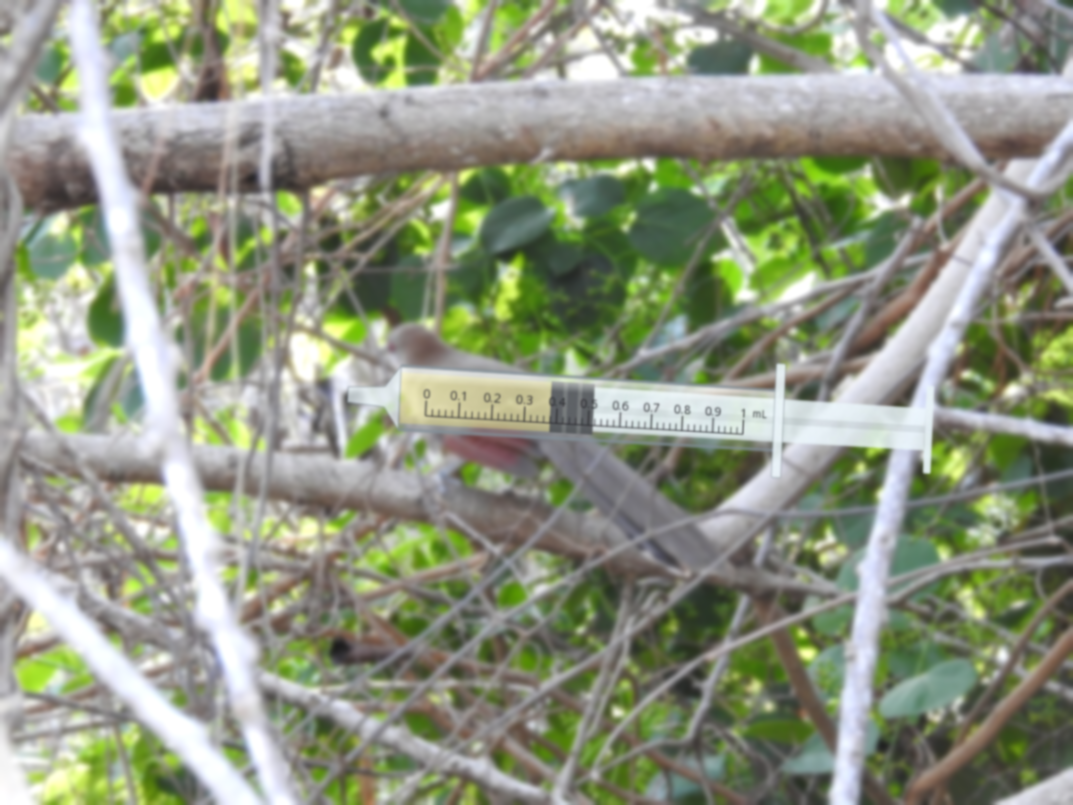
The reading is 0.38
